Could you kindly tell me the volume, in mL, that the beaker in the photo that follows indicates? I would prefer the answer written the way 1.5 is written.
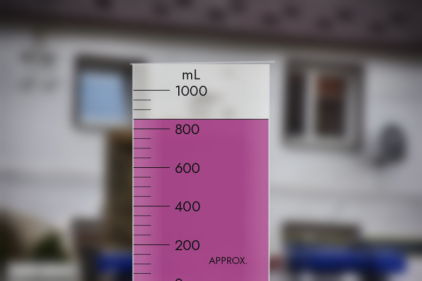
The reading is 850
